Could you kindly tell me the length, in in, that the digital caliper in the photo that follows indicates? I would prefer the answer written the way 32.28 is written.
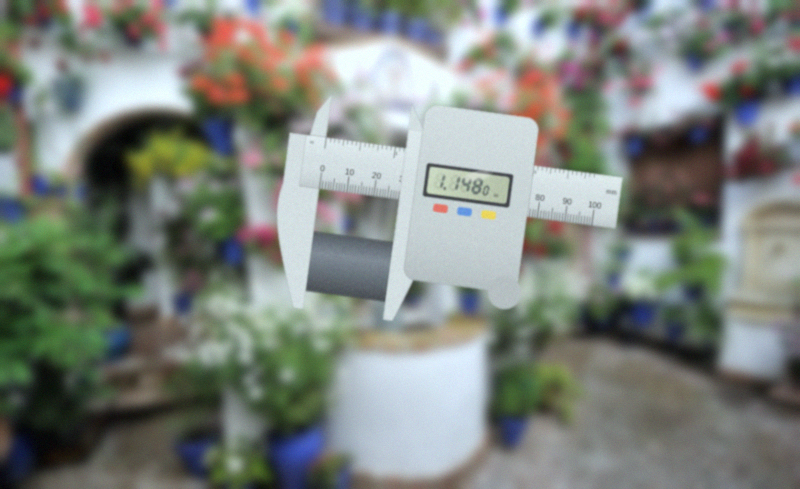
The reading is 1.1480
